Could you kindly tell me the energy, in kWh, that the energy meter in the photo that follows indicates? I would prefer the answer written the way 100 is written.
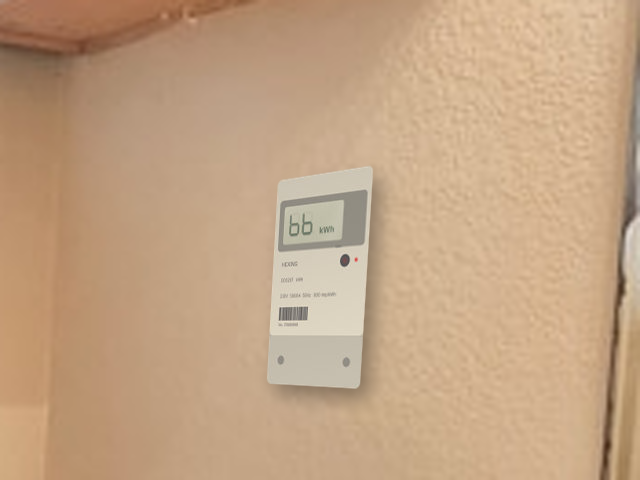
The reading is 66
